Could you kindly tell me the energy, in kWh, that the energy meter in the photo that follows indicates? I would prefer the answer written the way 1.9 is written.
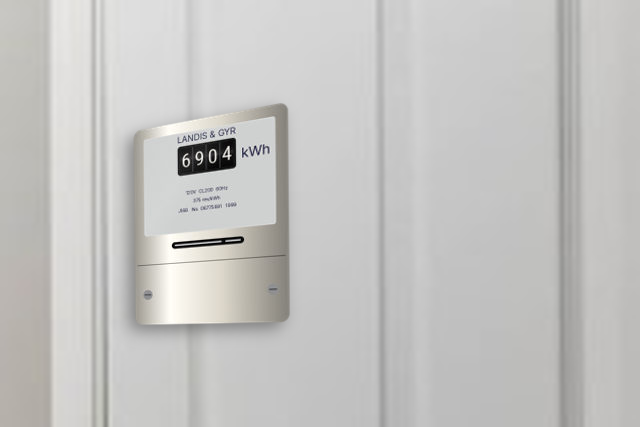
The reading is 6904
